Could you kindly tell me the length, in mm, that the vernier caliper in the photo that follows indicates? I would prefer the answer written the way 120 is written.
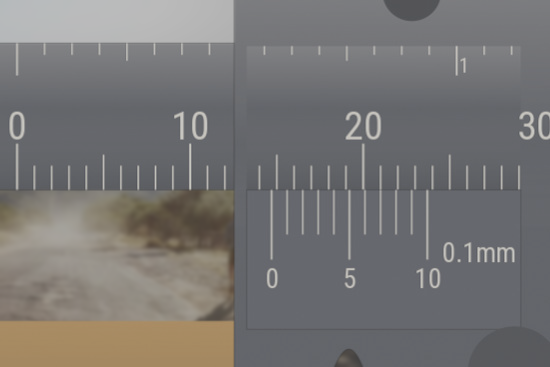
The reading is 14.7
